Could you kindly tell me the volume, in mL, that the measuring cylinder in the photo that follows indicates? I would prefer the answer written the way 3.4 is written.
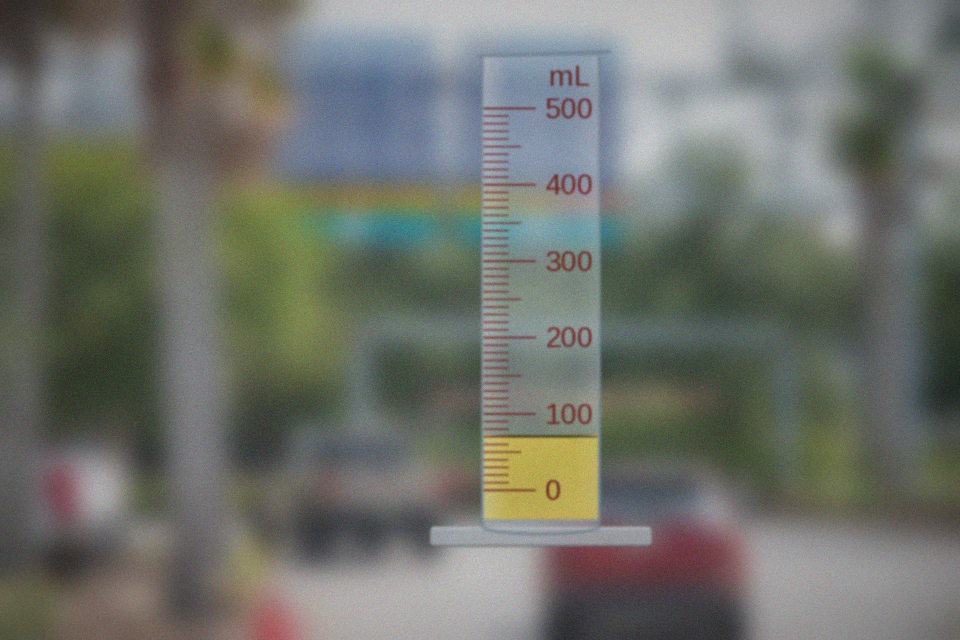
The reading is 70
